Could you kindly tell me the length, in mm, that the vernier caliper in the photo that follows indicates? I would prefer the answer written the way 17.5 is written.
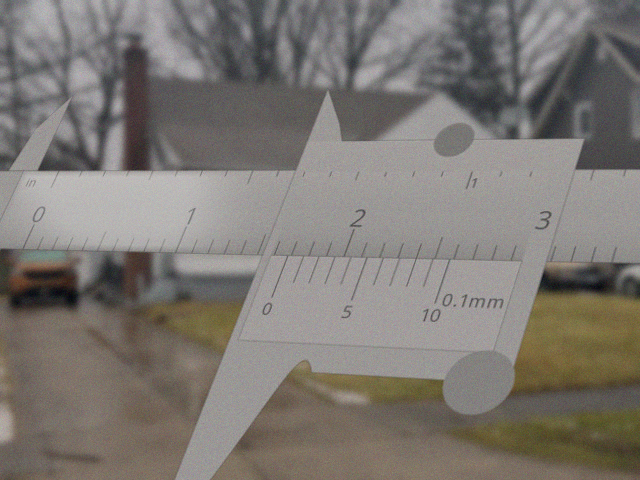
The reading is 16.8
